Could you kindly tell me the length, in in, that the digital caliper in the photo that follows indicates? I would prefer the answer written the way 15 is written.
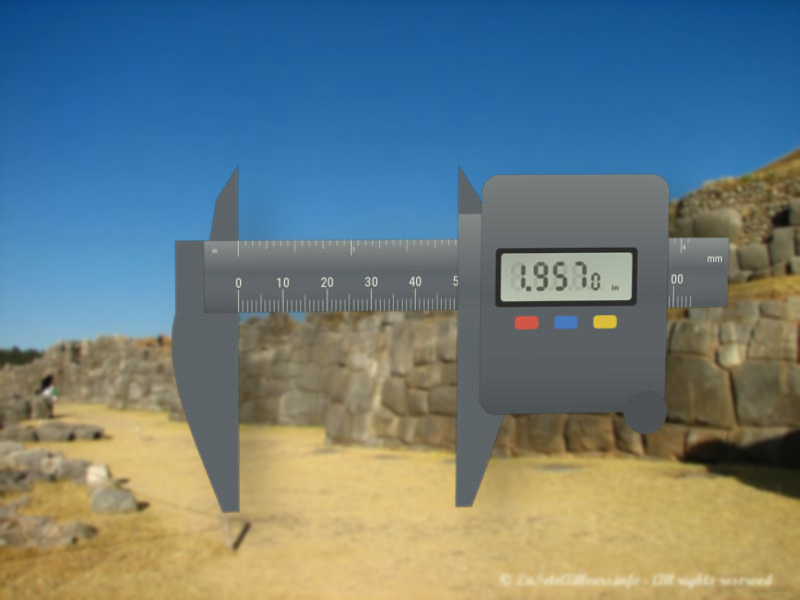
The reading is 1.9570
